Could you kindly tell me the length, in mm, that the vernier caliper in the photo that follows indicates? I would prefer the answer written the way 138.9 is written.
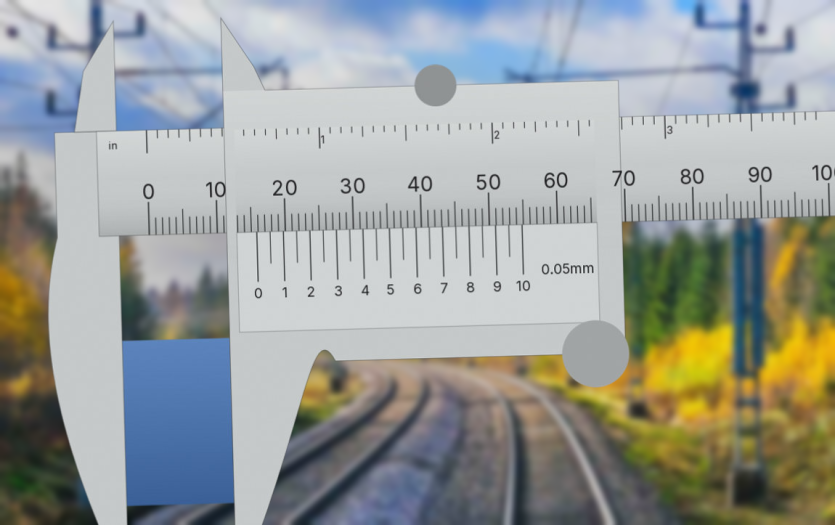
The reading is 15.8
